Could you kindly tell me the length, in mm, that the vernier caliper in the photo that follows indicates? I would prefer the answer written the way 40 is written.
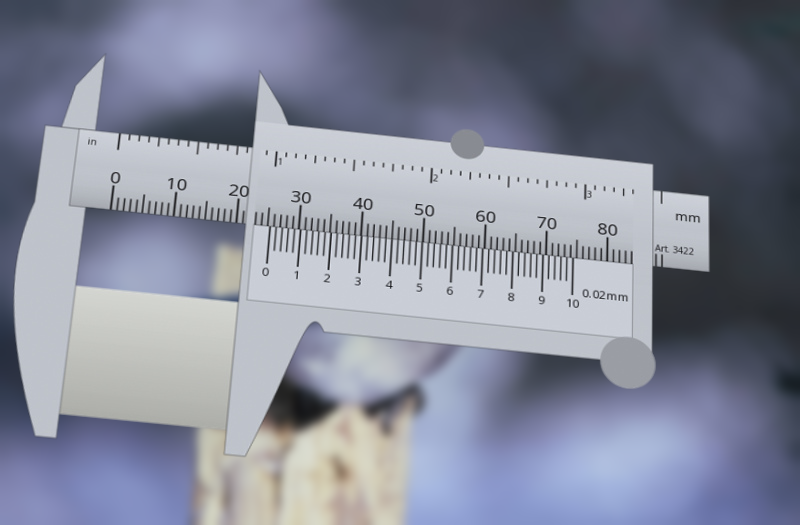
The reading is 25.4
